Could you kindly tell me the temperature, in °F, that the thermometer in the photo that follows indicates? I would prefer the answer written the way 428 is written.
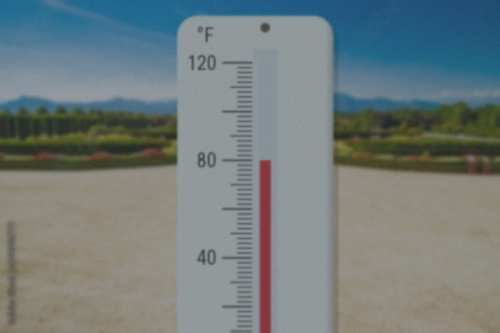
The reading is 80
